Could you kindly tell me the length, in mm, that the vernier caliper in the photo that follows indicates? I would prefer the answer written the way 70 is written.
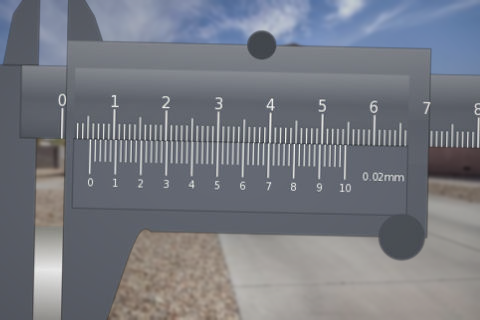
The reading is 5.5
